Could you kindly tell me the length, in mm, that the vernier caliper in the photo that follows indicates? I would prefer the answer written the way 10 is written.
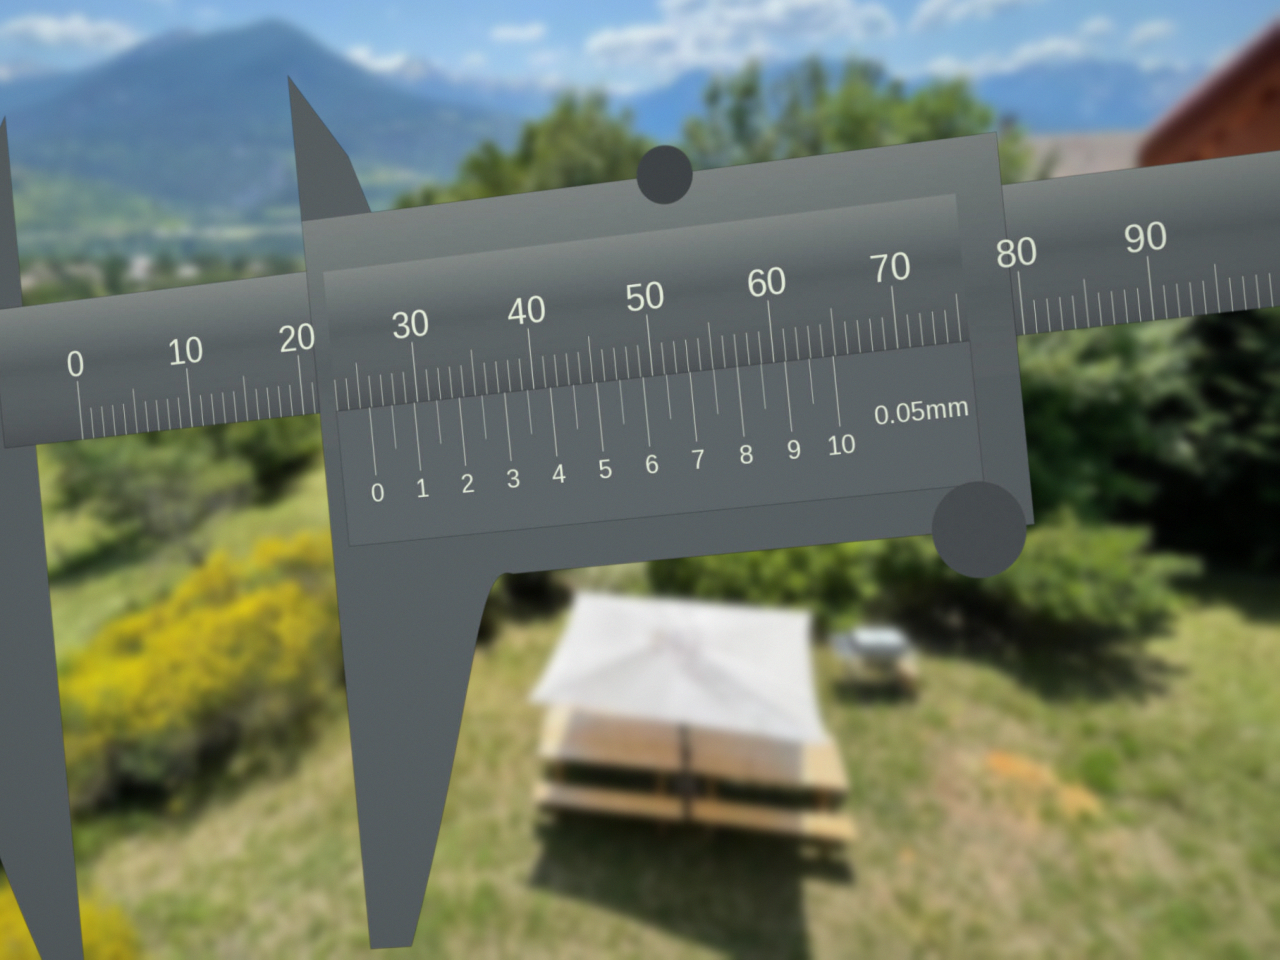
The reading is 25.8
